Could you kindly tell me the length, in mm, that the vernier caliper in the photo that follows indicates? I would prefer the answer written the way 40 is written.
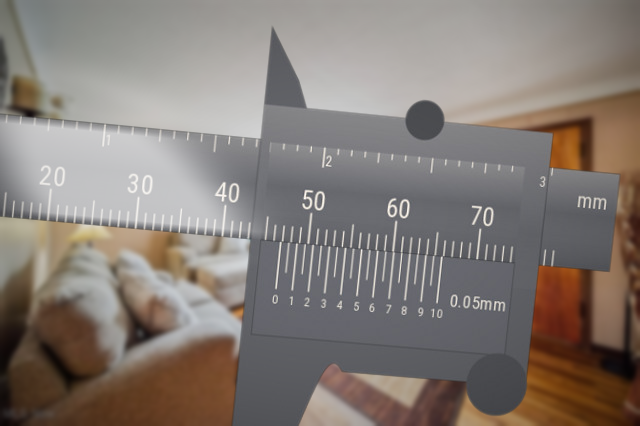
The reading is 46.8
